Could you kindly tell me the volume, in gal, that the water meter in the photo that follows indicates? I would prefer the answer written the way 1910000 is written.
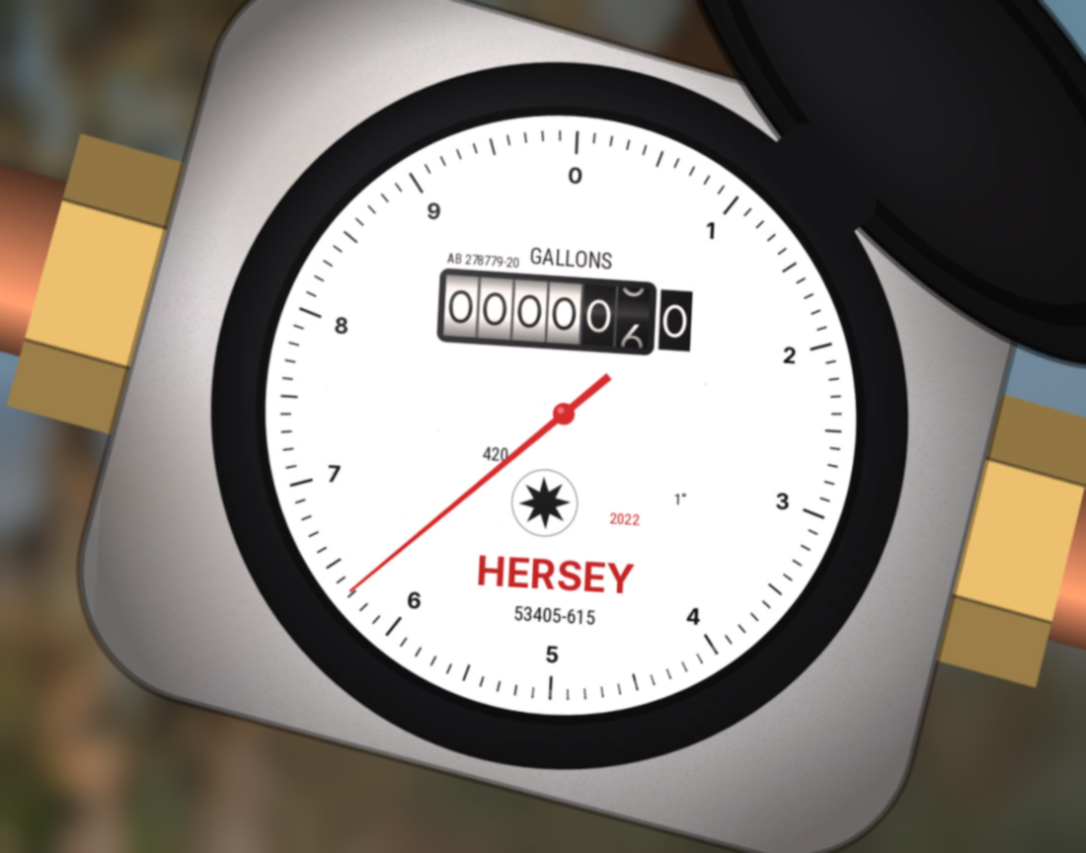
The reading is 56.3
